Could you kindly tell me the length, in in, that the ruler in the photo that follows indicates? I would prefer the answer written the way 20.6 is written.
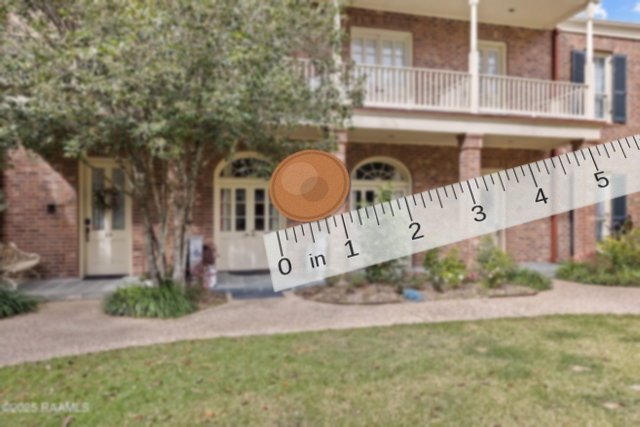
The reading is 1.25
